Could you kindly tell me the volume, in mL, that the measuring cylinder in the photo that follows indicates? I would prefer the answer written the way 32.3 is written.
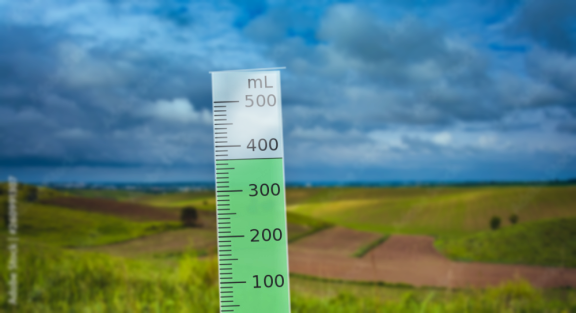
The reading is 370
